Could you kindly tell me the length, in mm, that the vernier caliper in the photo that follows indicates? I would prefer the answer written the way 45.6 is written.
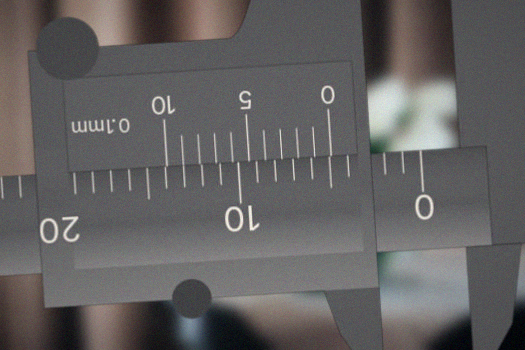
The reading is 4.9
